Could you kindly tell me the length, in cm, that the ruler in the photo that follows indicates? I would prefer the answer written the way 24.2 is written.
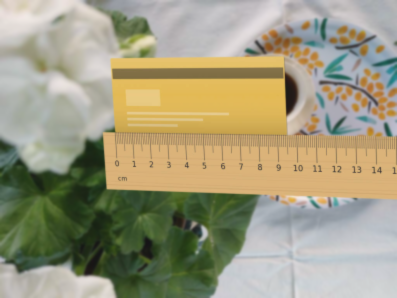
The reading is 9.5
